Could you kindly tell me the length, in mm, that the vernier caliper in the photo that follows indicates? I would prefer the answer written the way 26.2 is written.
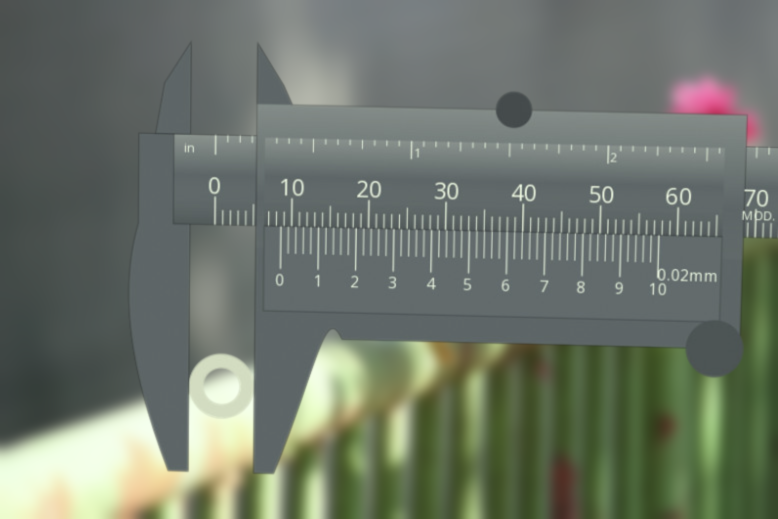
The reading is 8.6
